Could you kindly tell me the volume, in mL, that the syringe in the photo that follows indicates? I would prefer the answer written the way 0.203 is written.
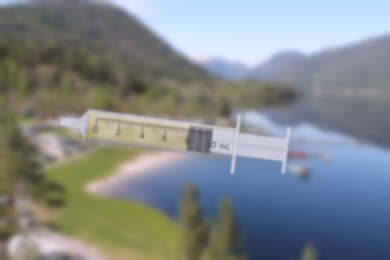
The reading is 8
